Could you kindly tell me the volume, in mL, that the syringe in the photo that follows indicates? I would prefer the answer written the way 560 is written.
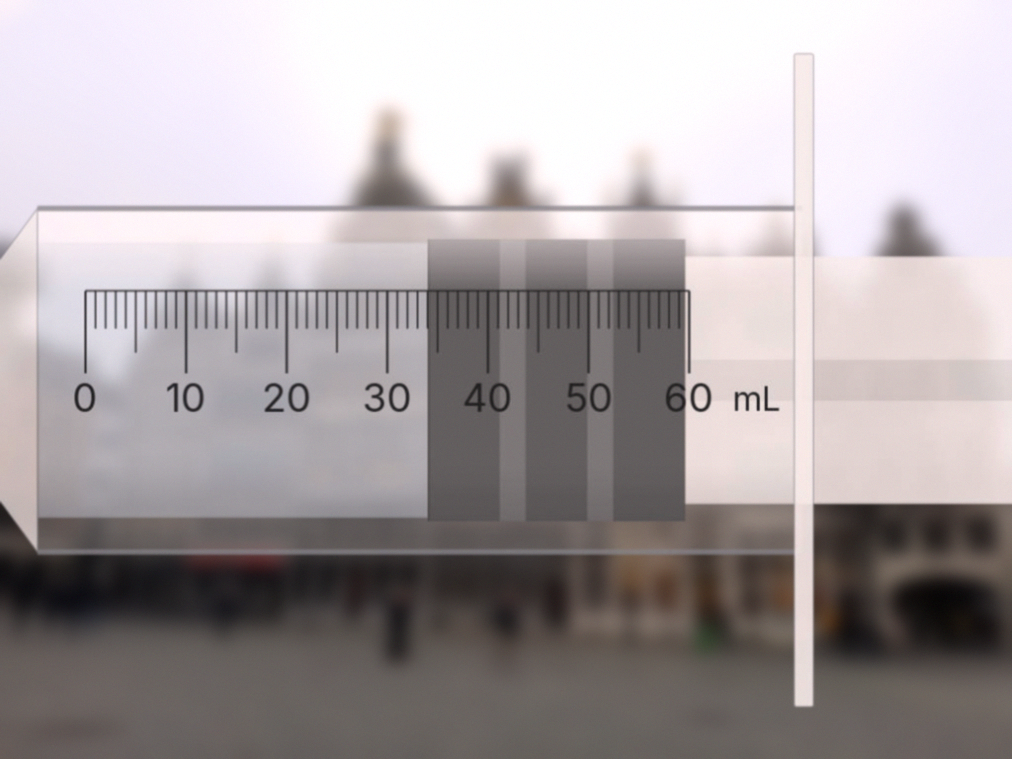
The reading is 34
